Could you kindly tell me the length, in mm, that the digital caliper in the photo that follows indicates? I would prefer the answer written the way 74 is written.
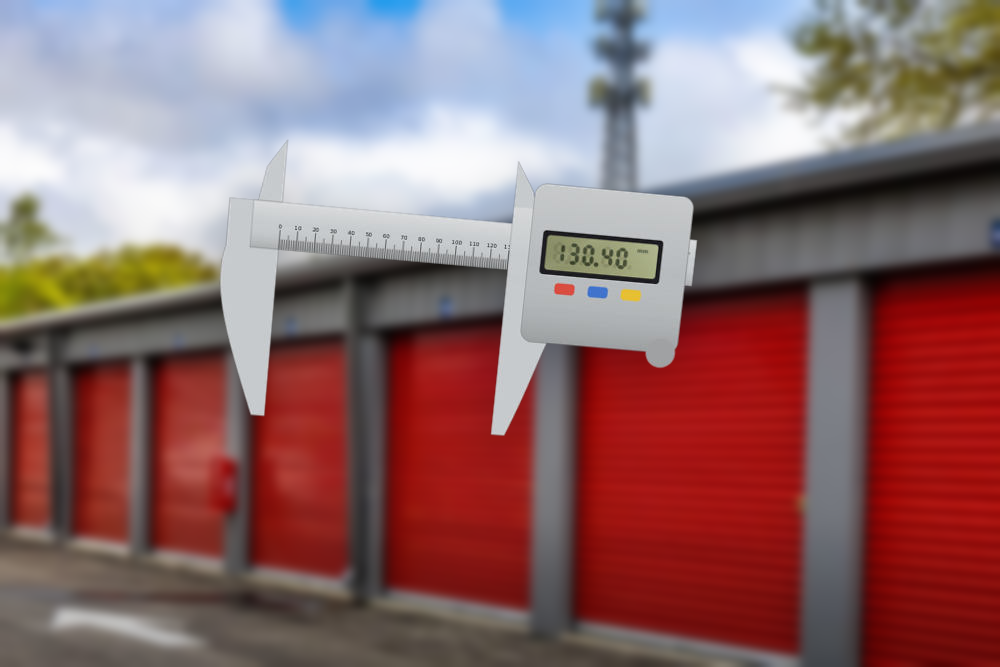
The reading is 130.40
